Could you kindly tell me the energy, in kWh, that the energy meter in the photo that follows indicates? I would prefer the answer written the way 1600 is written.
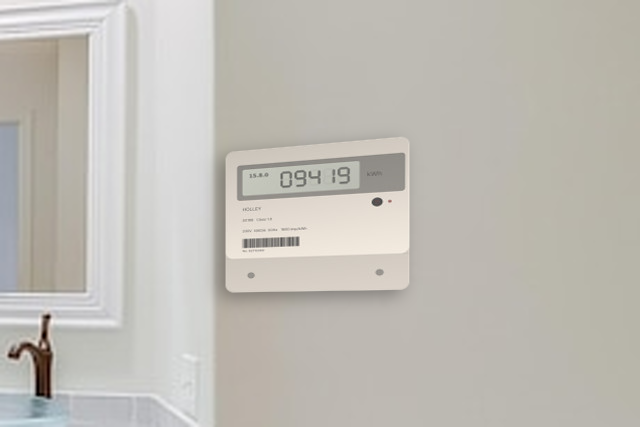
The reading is 9419
